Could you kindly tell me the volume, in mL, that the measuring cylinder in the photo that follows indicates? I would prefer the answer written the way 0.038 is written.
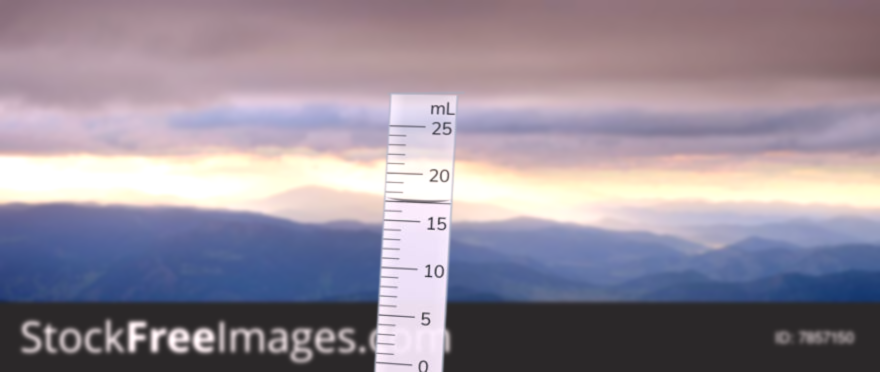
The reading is 17
